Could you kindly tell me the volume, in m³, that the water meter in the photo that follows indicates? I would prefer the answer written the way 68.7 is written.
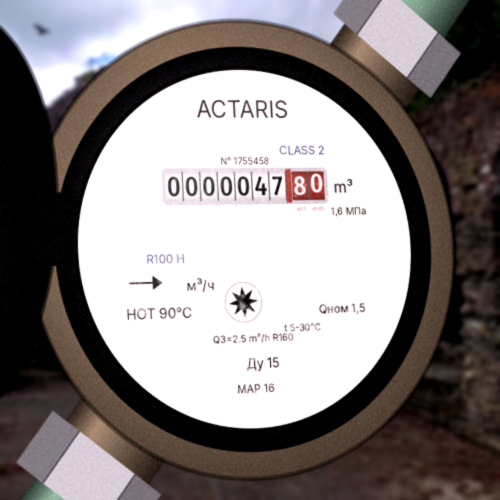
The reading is 47.80
